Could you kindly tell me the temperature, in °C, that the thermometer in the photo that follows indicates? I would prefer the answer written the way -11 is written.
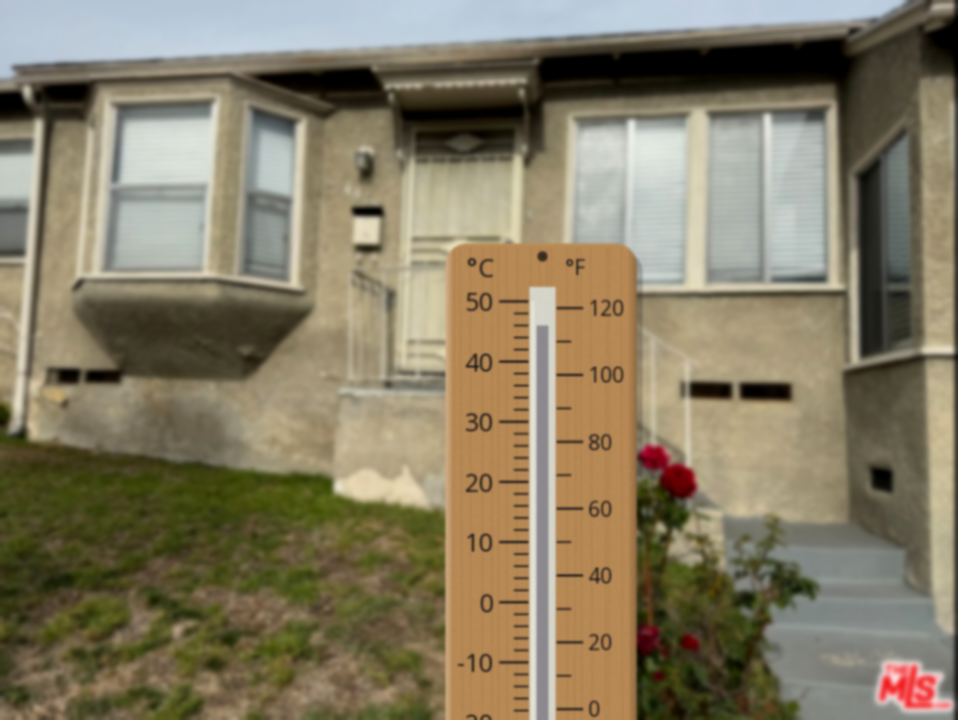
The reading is 46
